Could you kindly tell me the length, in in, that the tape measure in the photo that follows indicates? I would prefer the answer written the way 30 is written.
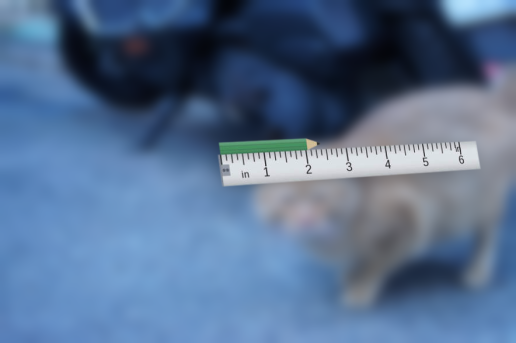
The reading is 2.375
